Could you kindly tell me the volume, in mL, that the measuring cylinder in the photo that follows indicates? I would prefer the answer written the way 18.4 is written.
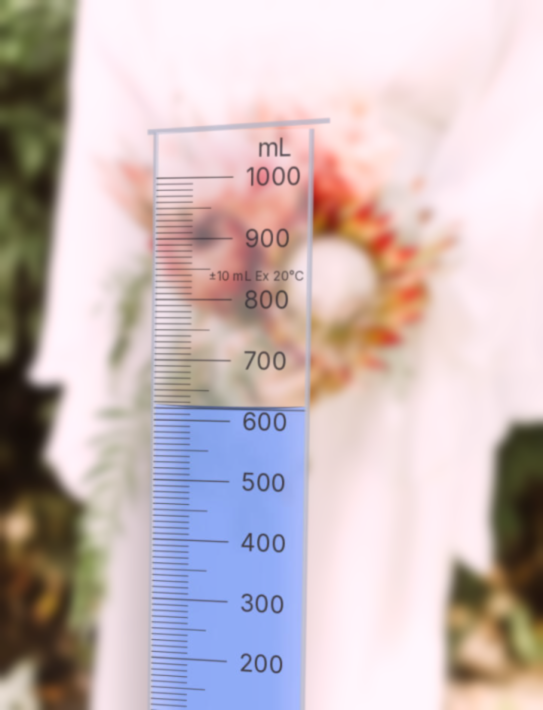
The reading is 620
